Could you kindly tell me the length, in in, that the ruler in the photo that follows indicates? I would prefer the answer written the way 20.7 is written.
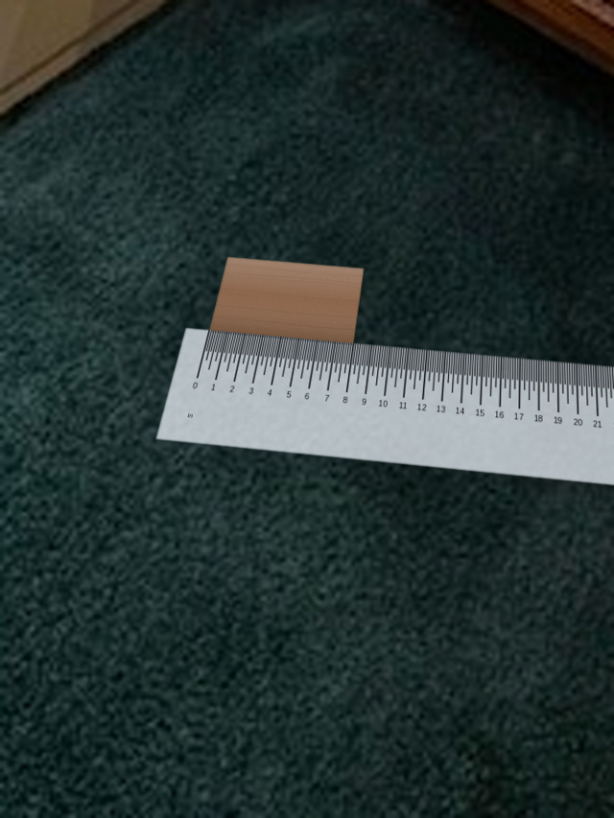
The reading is 8
